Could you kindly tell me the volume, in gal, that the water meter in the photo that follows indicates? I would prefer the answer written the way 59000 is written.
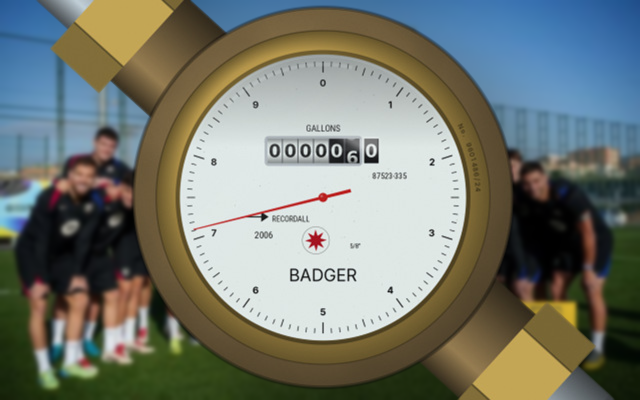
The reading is 57.1
